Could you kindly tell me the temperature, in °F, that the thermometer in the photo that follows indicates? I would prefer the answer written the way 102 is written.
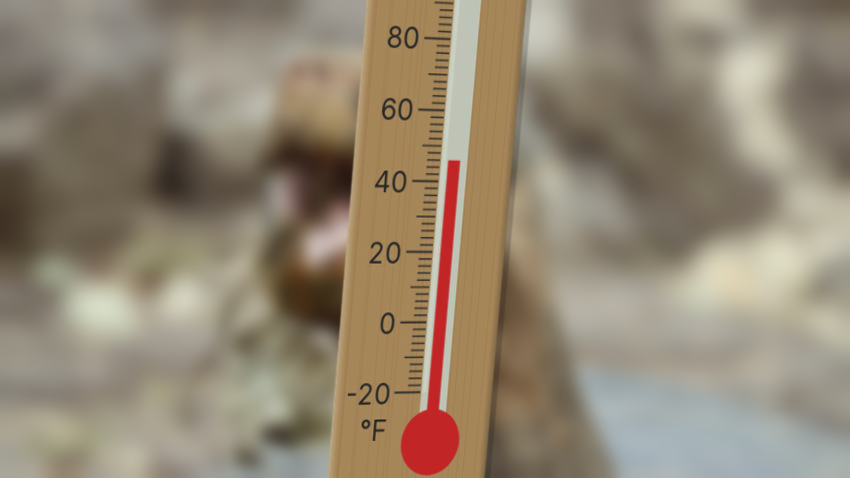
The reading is 46
